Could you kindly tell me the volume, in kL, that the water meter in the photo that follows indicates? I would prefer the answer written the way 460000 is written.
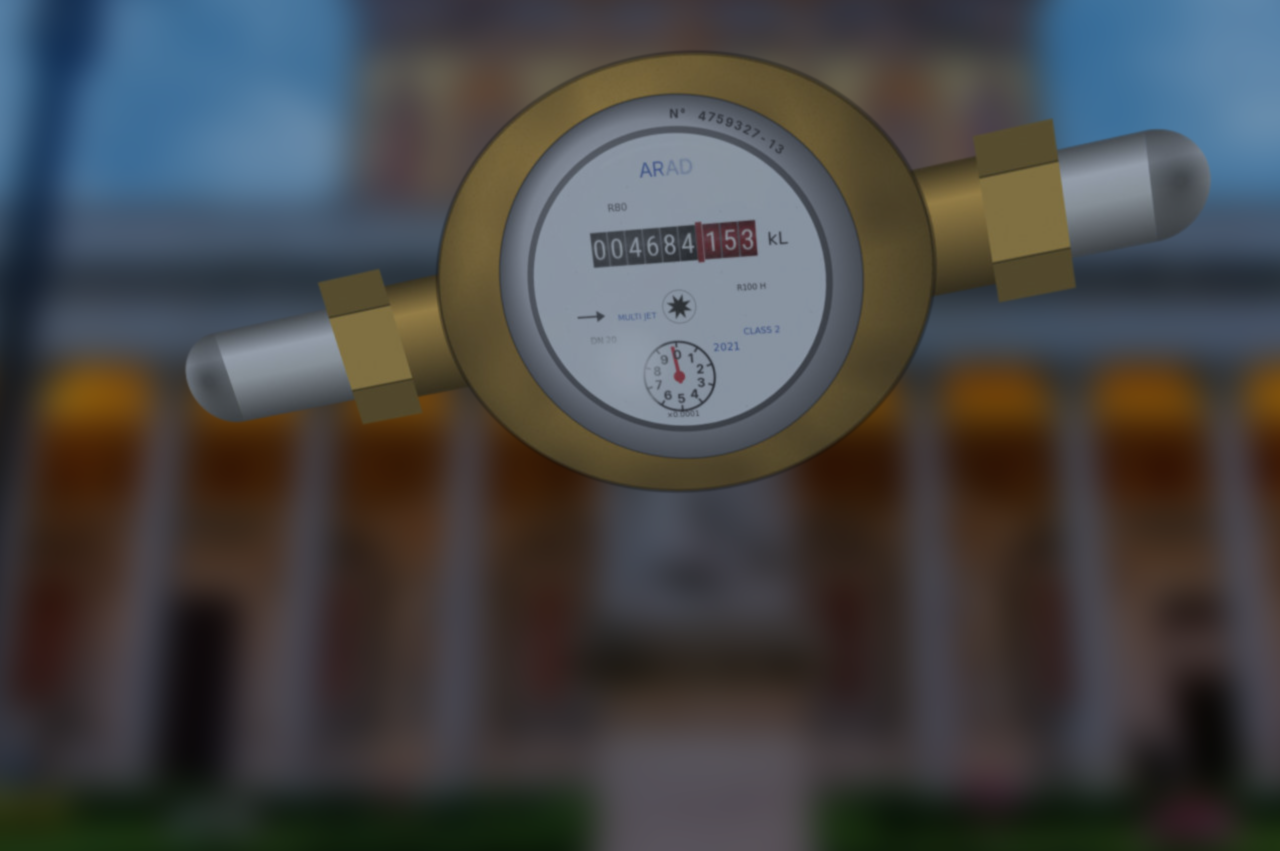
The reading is 4684.1529
